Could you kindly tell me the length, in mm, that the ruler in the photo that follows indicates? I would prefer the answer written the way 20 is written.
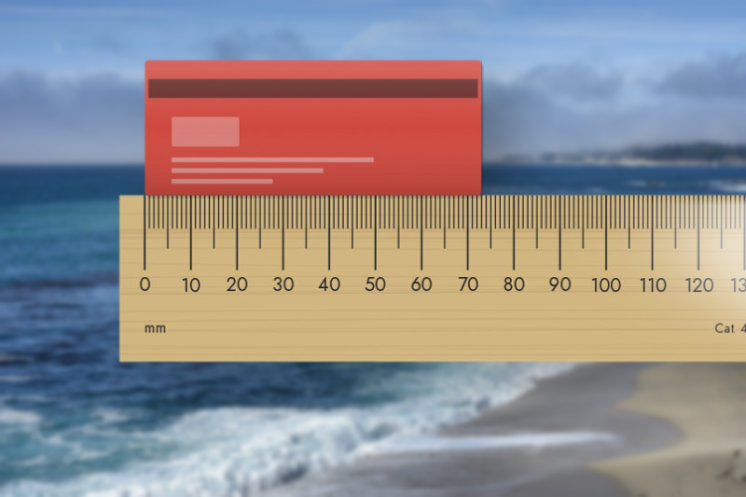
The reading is 73
